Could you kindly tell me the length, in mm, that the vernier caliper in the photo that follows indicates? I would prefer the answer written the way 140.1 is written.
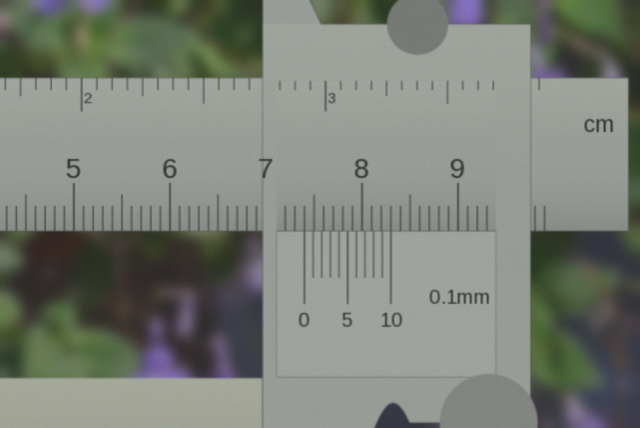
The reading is 74.0
